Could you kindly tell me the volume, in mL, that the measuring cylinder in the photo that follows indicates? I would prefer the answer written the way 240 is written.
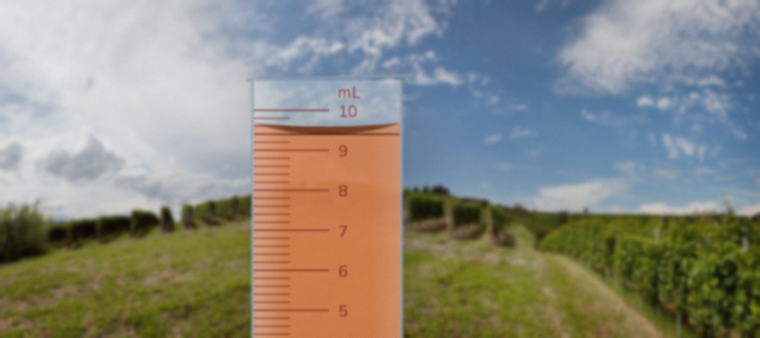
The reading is 9.4
